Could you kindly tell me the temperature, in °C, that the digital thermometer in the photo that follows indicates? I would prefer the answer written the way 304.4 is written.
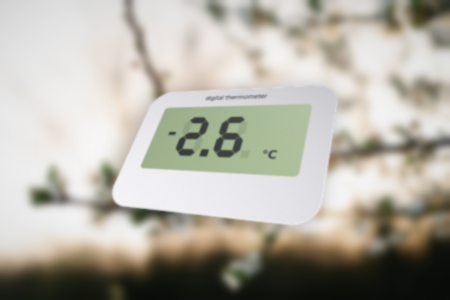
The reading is -2.6
